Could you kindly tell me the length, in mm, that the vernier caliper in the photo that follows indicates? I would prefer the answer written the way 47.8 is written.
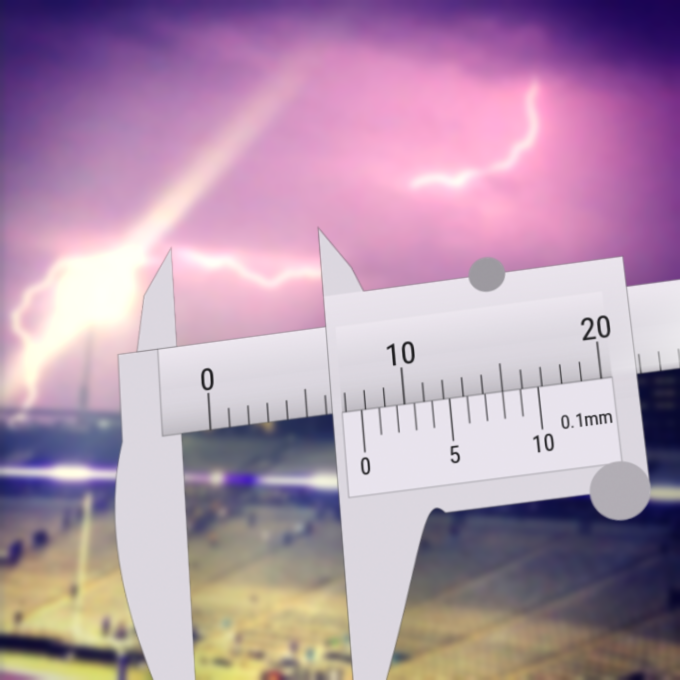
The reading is 7.8
